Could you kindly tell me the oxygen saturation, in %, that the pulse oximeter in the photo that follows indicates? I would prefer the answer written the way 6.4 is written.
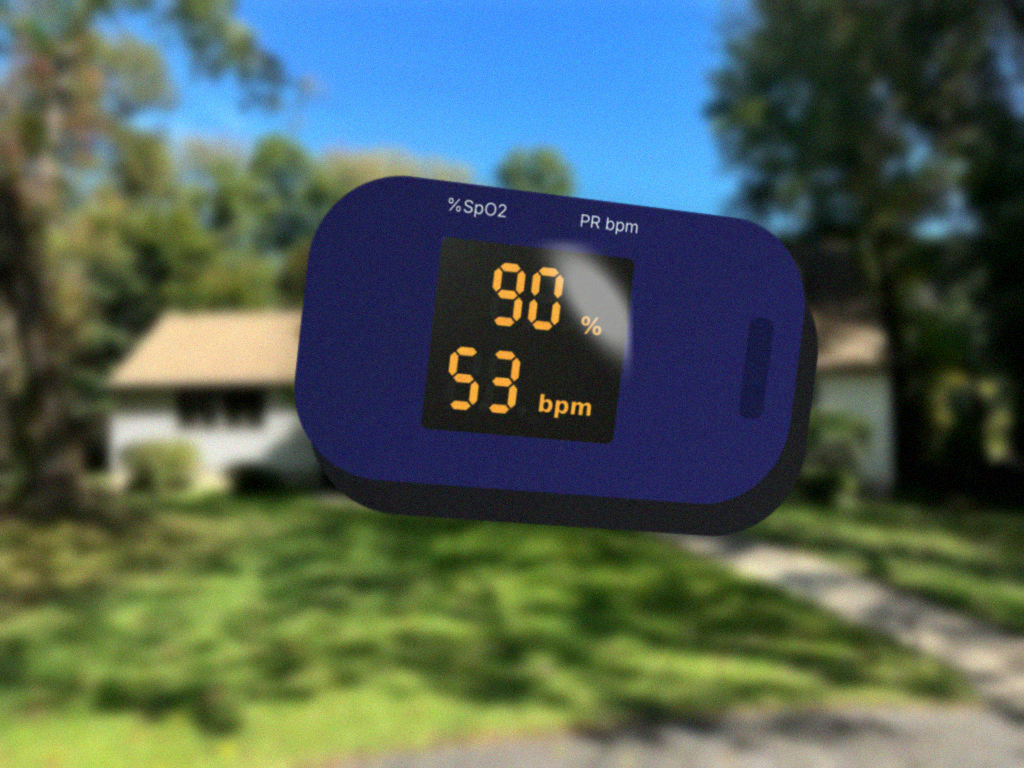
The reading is 90
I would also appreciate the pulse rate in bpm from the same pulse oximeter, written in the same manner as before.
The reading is 53
